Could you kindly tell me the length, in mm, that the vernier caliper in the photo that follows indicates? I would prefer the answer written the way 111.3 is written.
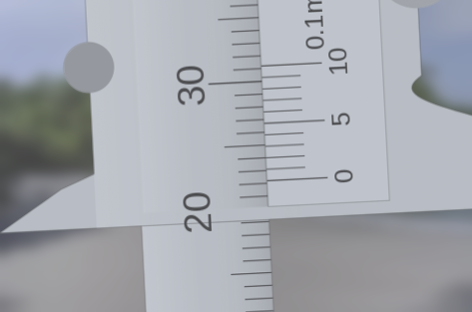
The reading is 22.2
